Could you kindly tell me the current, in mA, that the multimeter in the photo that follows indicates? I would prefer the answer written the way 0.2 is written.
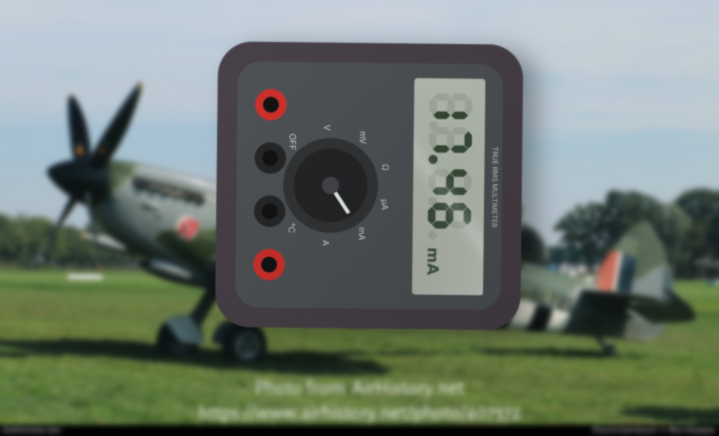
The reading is 17.46
